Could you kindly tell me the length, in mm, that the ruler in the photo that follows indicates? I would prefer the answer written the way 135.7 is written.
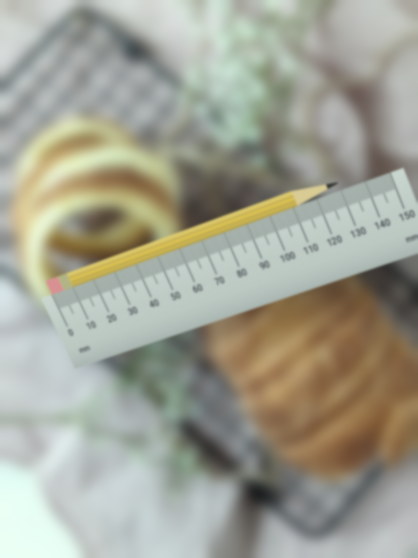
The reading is 130
